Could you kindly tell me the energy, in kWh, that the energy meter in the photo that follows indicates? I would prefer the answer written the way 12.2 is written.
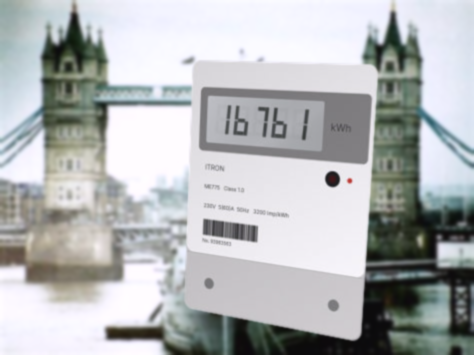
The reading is 16761
